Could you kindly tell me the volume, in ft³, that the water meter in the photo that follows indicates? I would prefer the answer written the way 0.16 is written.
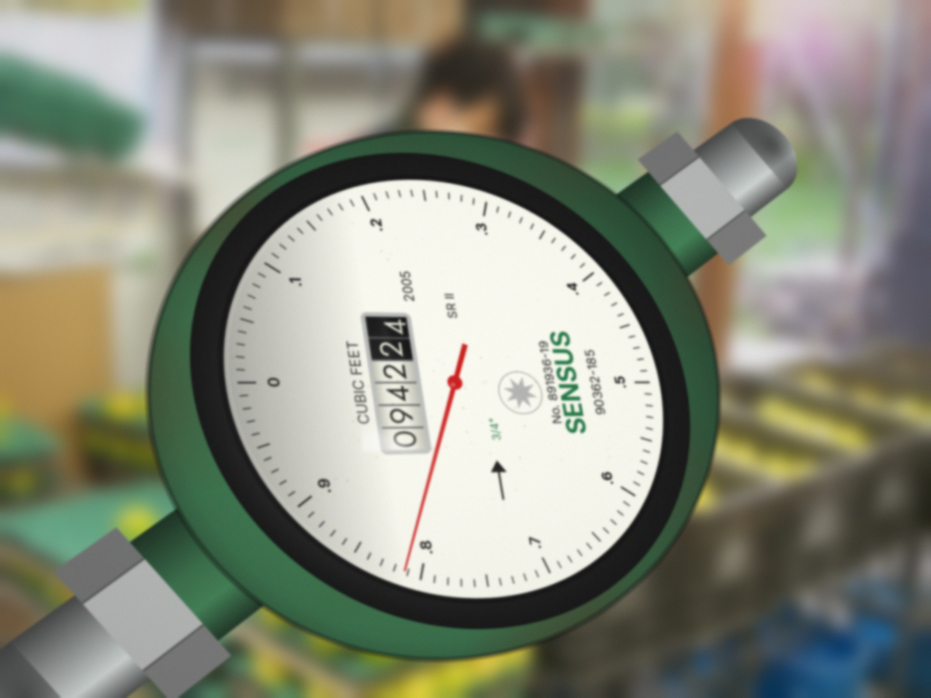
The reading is 94223.81
